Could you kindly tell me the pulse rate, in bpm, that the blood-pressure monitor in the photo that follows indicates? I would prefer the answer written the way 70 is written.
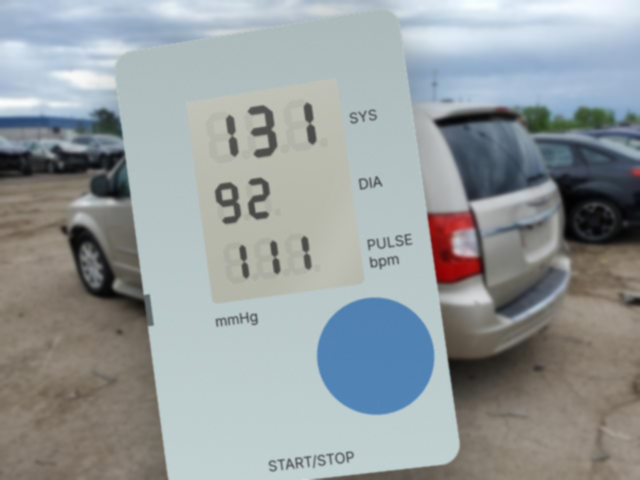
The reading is 111
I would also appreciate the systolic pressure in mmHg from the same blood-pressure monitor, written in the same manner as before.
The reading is 131
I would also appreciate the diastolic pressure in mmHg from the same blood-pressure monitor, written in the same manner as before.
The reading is 92
